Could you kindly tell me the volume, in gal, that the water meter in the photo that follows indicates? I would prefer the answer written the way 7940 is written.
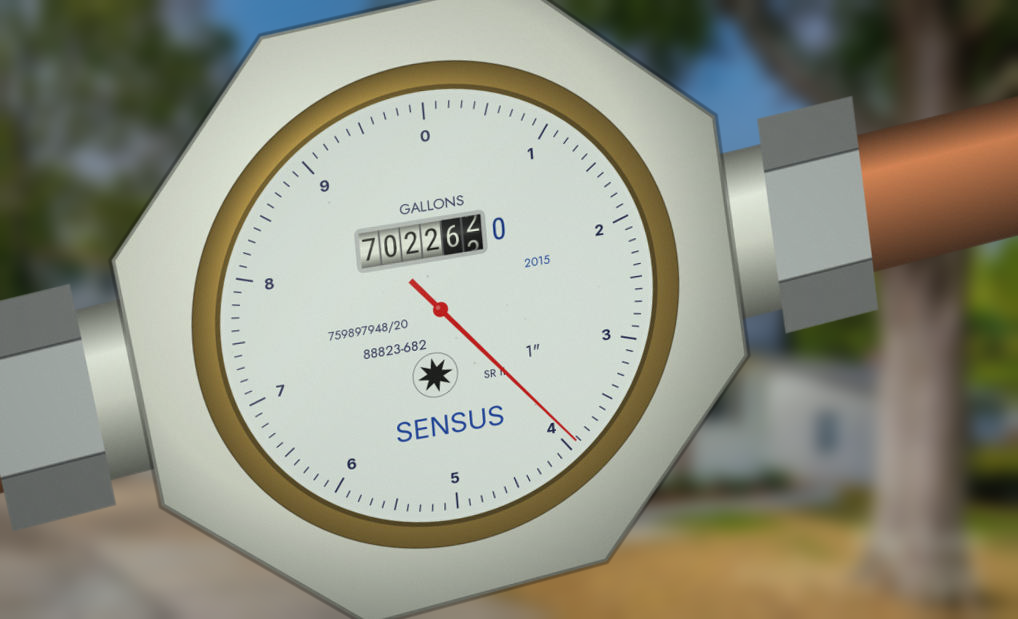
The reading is 7022623.9
